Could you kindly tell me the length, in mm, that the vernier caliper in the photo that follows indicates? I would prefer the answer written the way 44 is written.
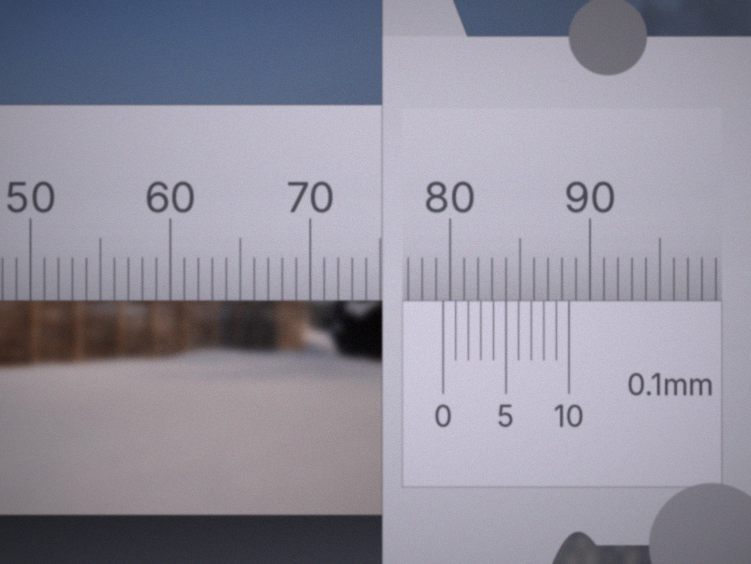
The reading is 79.5
